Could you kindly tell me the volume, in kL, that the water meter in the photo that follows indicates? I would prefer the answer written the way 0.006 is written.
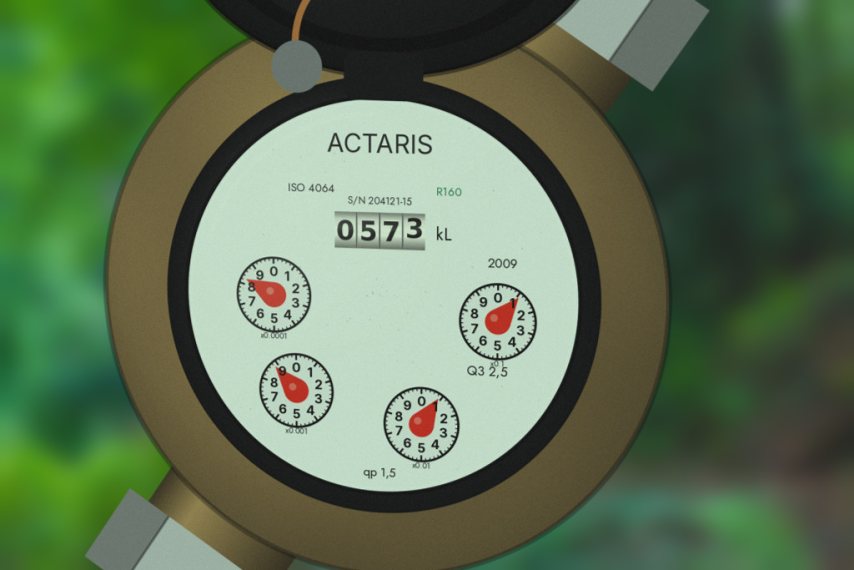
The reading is 573.1088
